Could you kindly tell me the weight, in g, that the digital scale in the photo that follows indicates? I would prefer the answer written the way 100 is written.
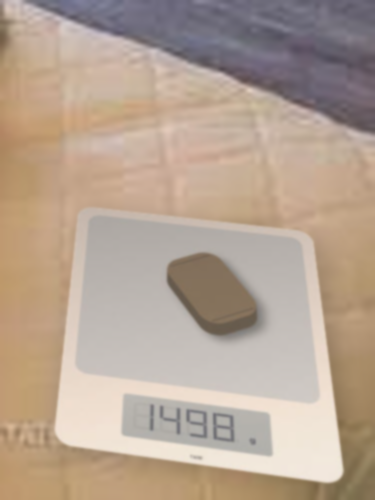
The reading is 1498
